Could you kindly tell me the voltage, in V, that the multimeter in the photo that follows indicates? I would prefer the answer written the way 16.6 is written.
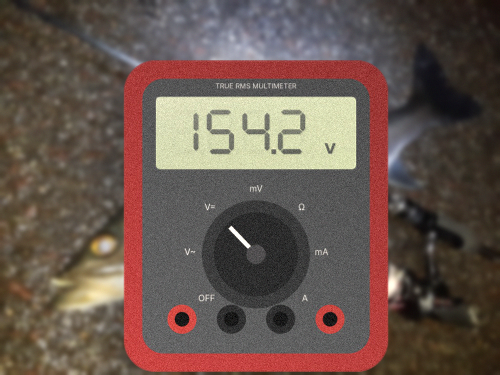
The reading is 154.2
